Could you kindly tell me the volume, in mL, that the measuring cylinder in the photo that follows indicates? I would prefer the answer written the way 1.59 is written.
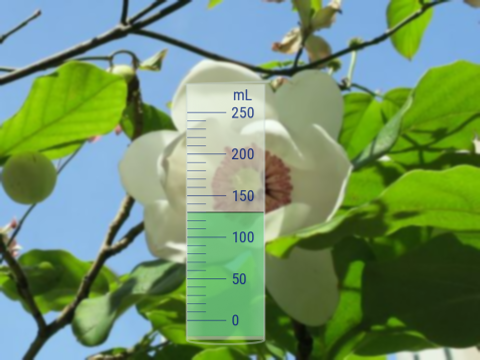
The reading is 130
